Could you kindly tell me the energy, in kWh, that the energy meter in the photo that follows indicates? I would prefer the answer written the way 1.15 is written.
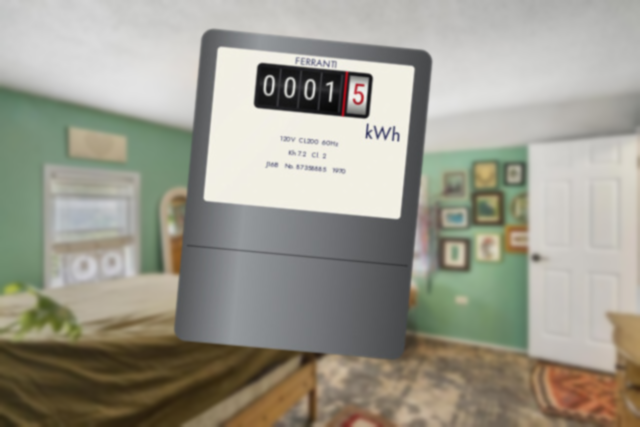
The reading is 1.5
